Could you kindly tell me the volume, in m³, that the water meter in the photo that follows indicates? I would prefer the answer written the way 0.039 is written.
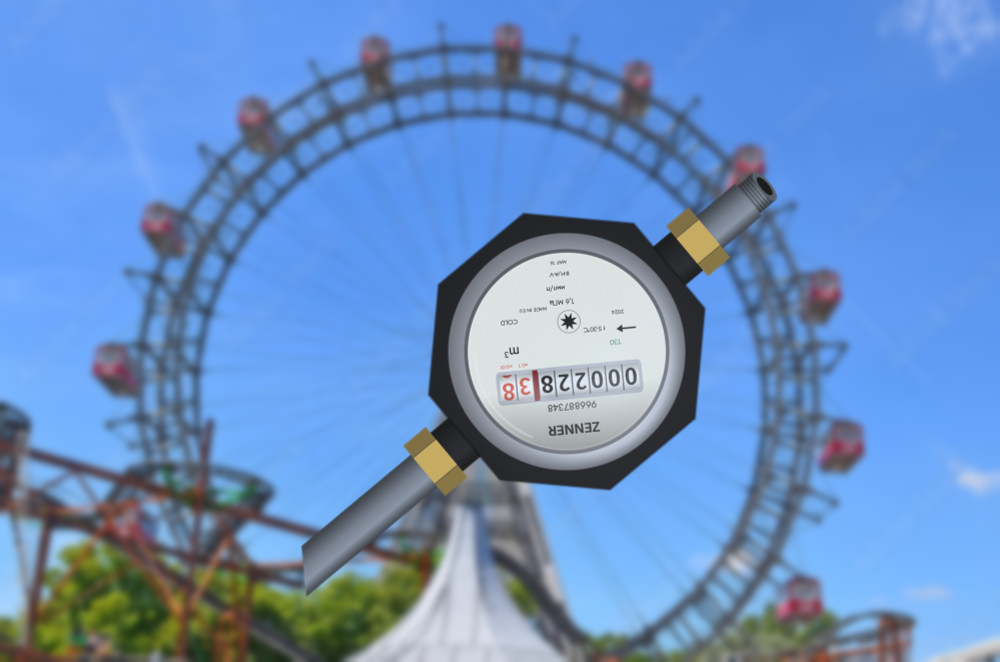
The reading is 228.38
